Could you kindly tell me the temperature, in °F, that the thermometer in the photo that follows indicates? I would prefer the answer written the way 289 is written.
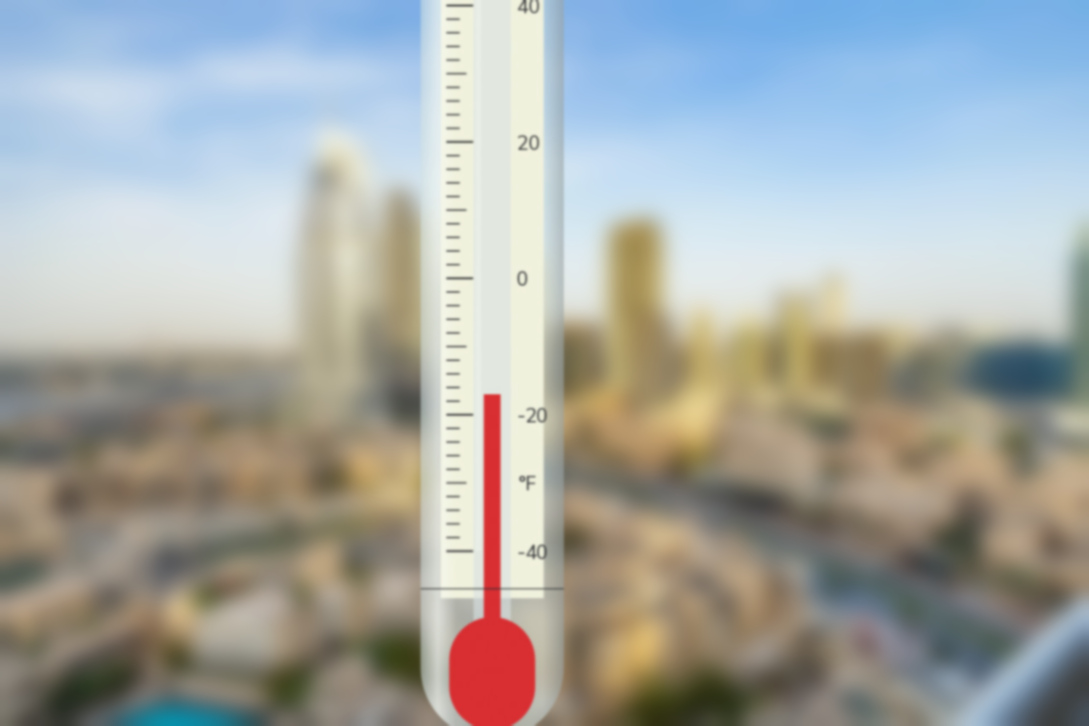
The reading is -17
